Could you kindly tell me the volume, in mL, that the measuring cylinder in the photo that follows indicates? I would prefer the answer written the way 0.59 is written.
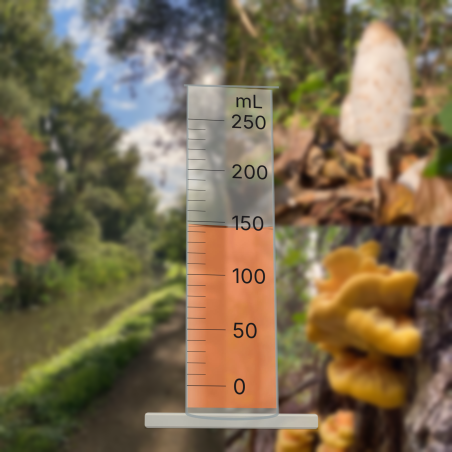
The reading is 145
